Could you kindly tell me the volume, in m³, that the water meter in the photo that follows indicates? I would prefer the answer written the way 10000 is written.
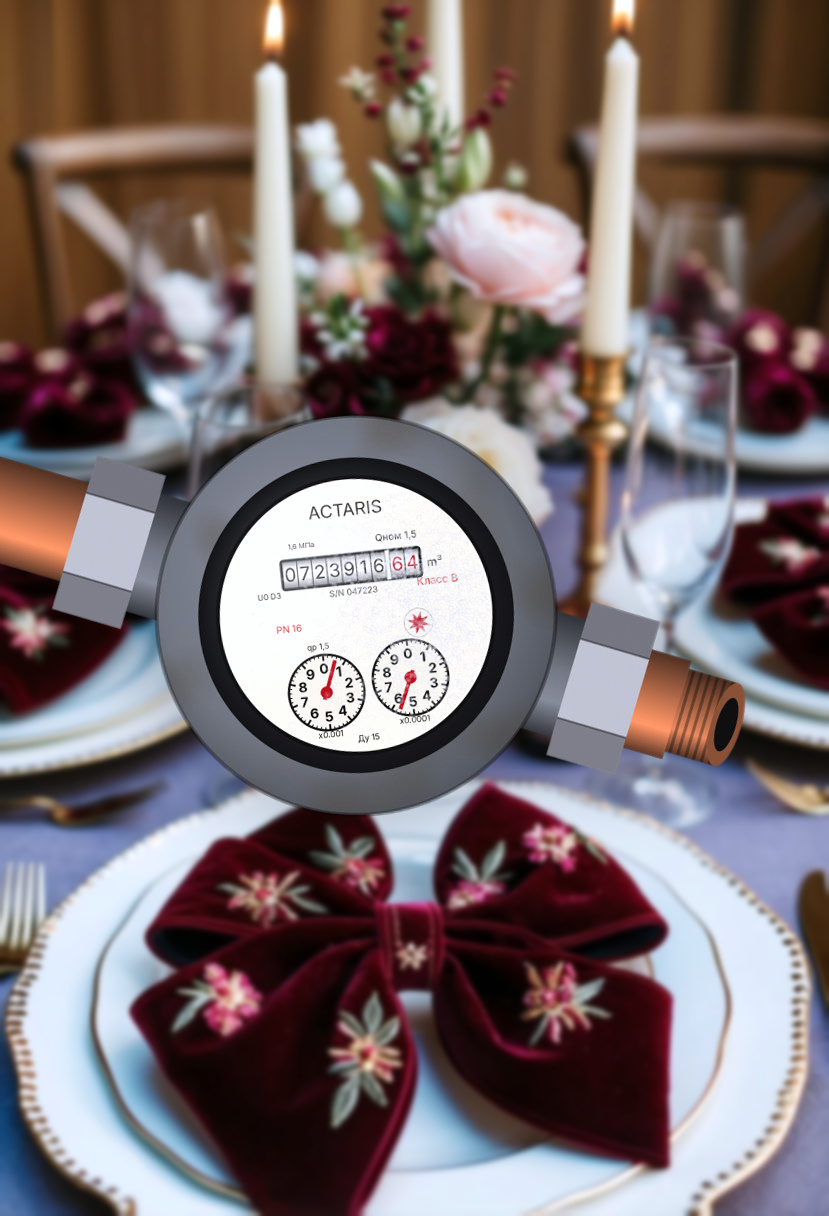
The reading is 723916.6405
